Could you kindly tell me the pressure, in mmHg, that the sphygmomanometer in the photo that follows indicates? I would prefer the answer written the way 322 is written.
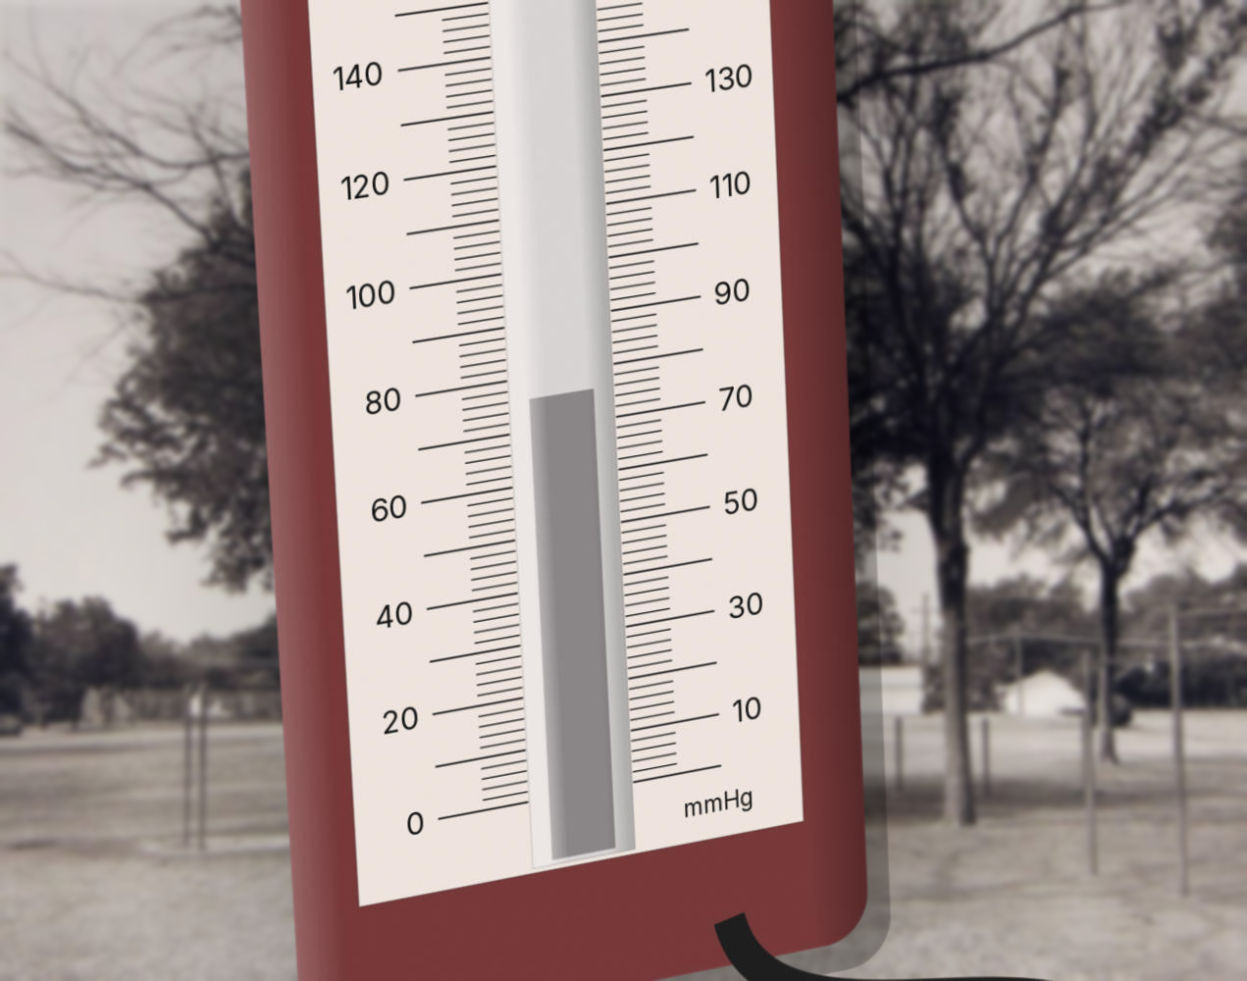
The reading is 76
